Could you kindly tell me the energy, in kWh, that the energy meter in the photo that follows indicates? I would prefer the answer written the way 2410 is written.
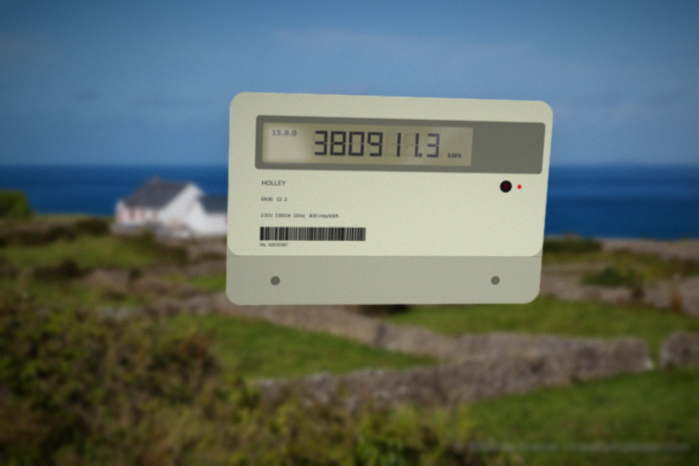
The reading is 380911.3
